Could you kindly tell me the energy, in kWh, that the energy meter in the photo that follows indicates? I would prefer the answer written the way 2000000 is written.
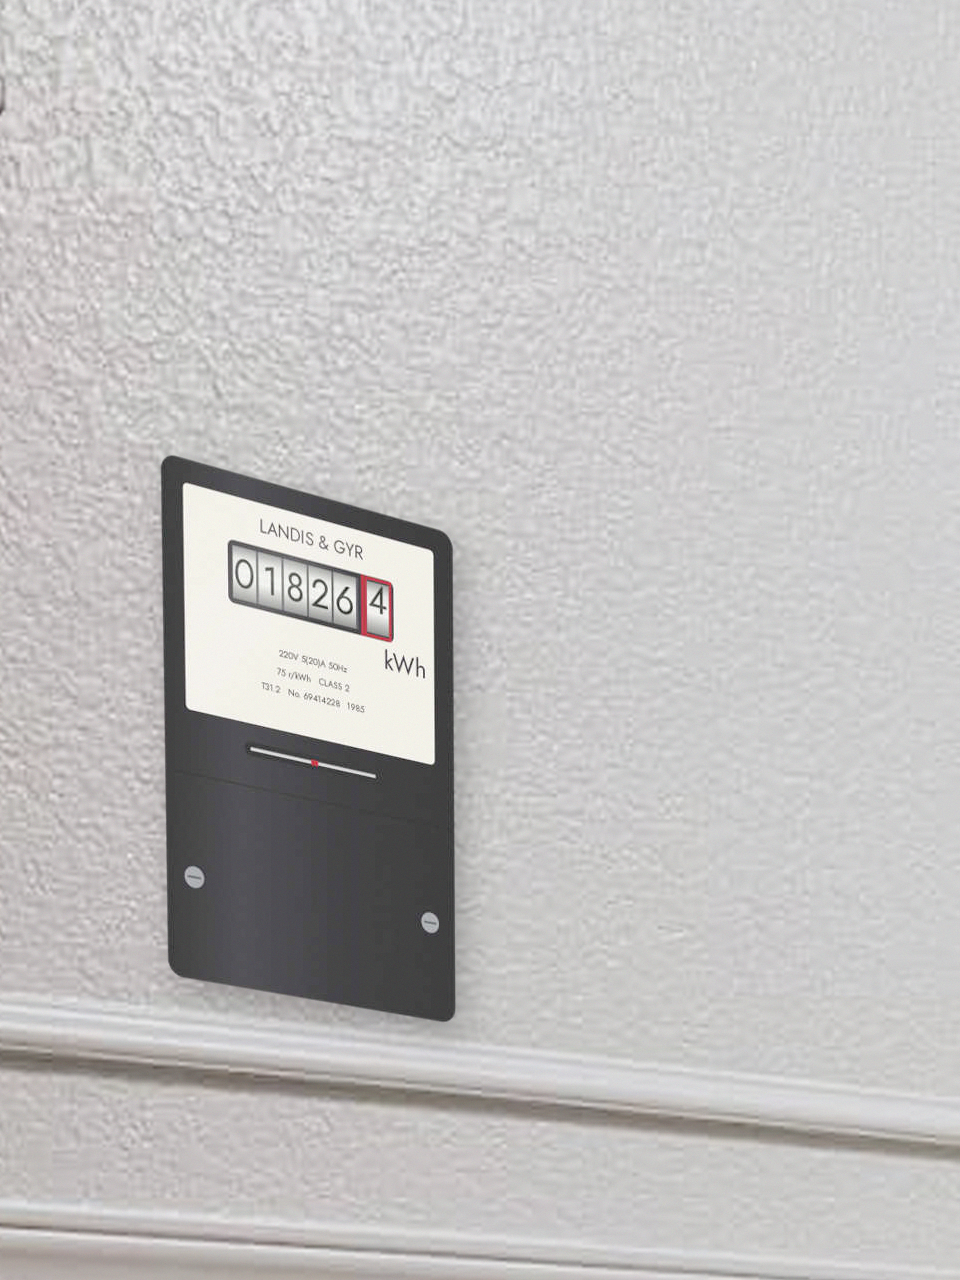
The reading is 1826.4
